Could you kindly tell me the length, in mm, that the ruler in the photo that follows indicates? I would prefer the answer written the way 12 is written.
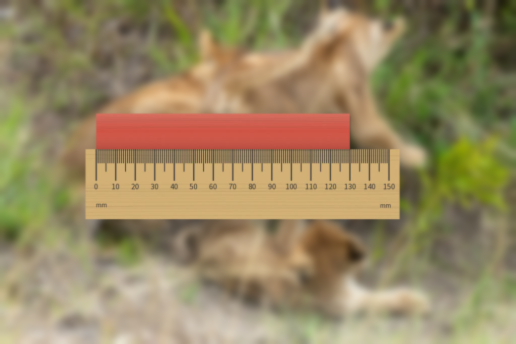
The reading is 130
